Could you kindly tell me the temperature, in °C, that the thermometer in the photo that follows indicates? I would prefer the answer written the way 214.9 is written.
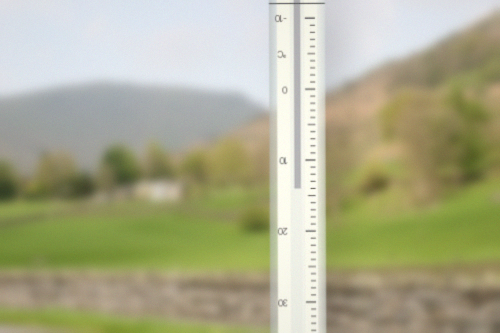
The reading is 14
